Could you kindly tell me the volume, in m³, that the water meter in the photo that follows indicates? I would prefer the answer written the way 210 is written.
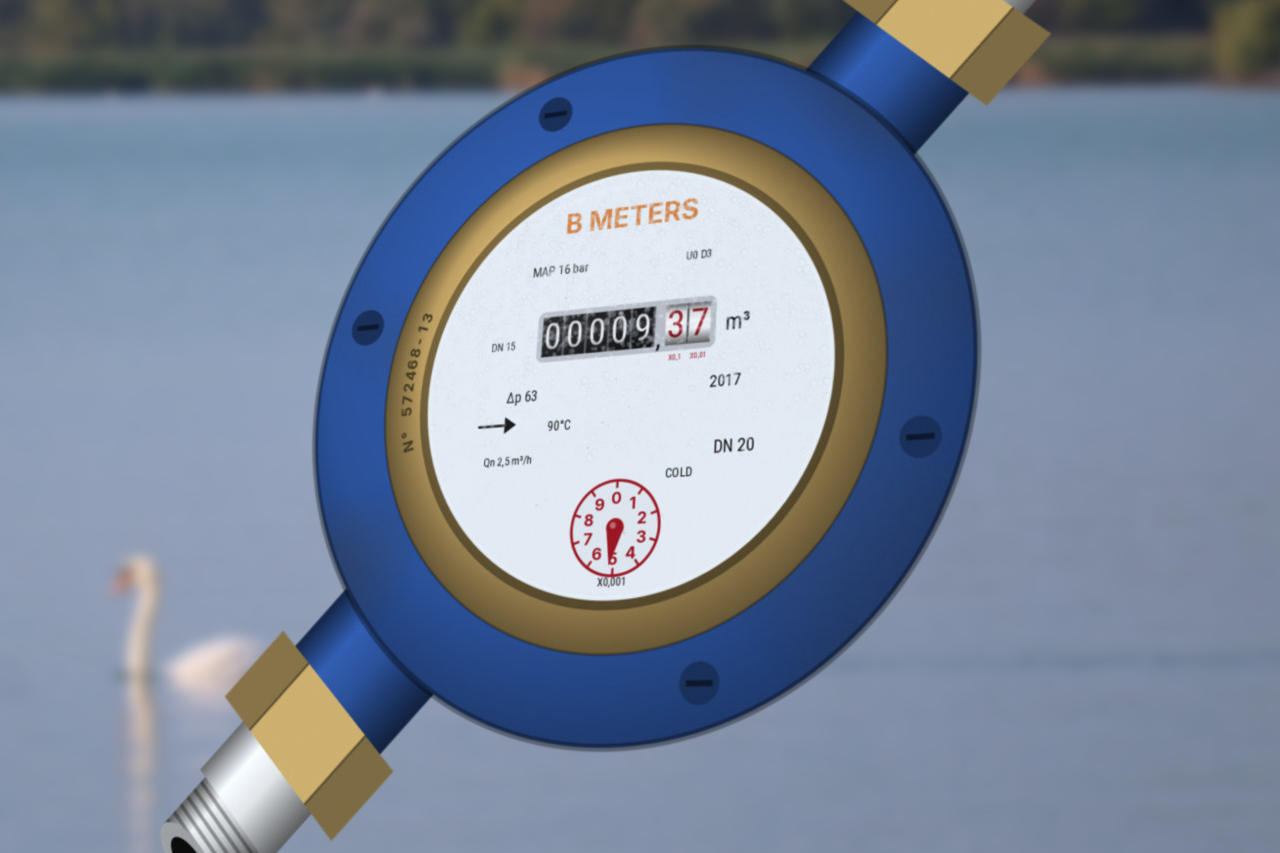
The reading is 9.375
